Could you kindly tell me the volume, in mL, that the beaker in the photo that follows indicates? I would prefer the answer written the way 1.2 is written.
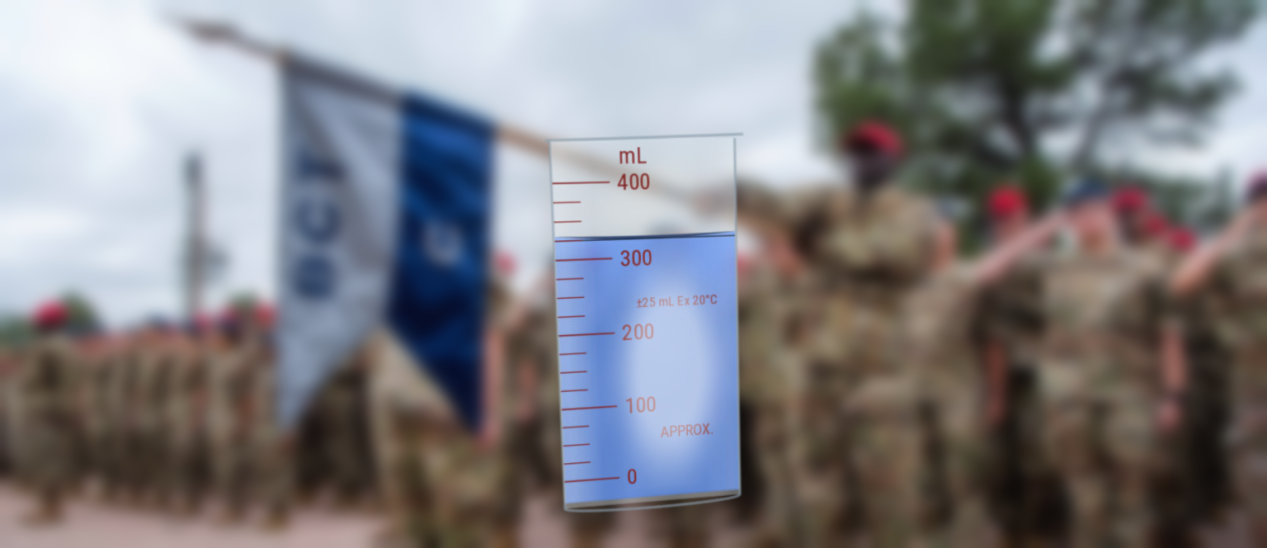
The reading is 325
